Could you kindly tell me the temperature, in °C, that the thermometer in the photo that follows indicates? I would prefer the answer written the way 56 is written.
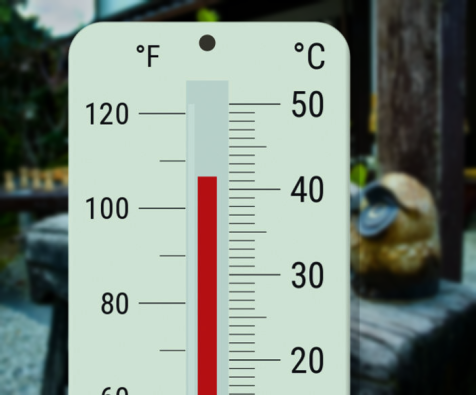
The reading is 41.5
